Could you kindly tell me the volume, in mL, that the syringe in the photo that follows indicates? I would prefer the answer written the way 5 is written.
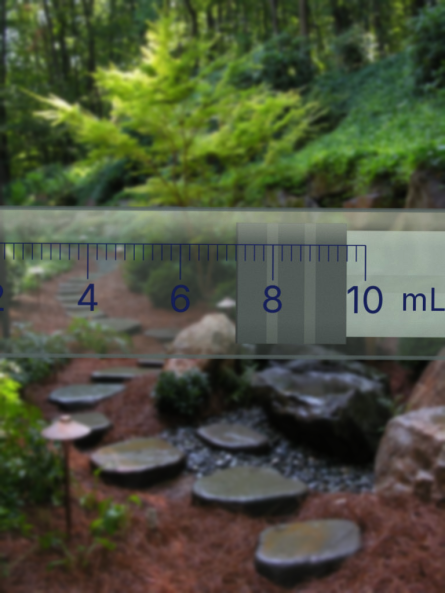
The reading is 7.2
